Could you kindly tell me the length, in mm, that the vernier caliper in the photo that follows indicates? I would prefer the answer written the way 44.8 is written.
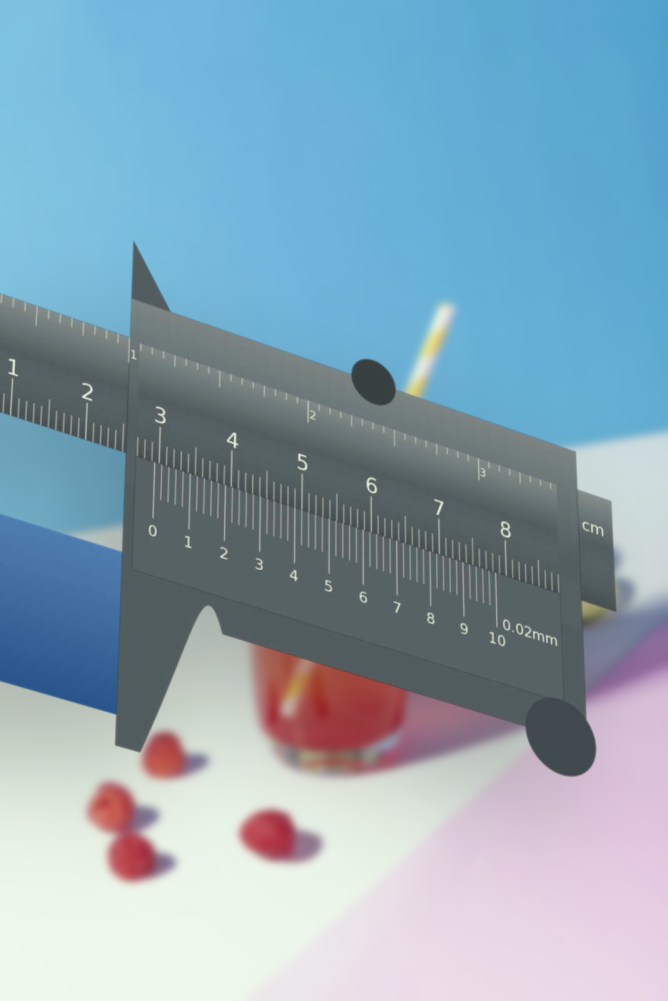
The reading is 29.4
